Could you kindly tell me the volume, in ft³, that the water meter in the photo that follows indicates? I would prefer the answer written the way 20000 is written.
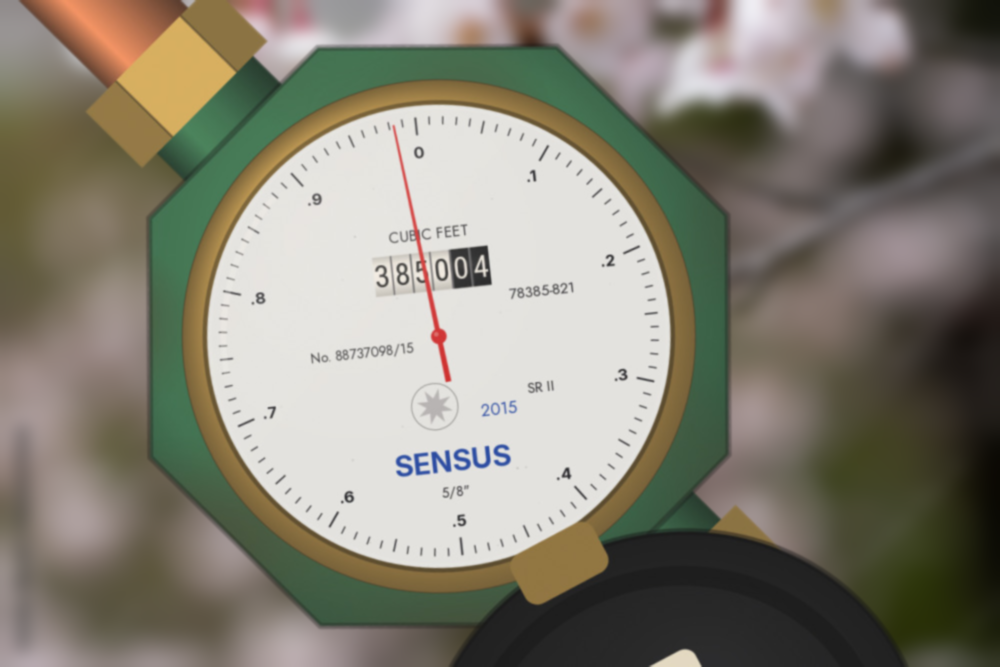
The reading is 385003.98
